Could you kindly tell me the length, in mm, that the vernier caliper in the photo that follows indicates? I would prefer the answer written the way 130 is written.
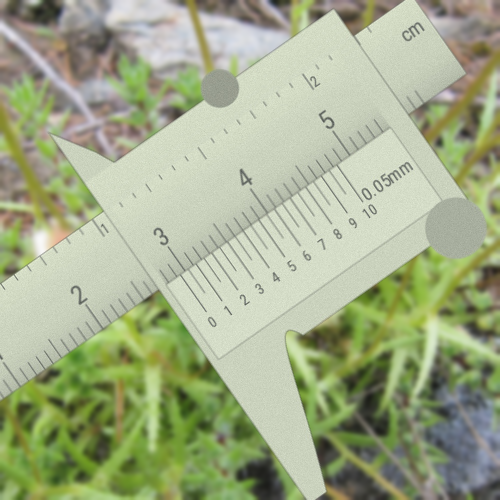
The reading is 29.4
